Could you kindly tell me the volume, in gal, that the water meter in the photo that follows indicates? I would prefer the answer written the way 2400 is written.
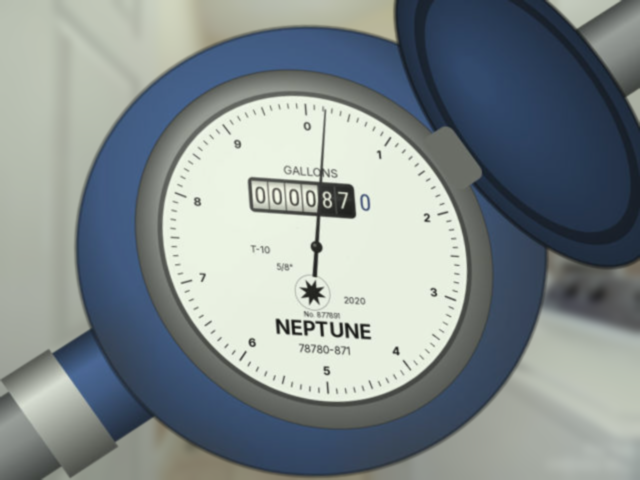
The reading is 870.2
